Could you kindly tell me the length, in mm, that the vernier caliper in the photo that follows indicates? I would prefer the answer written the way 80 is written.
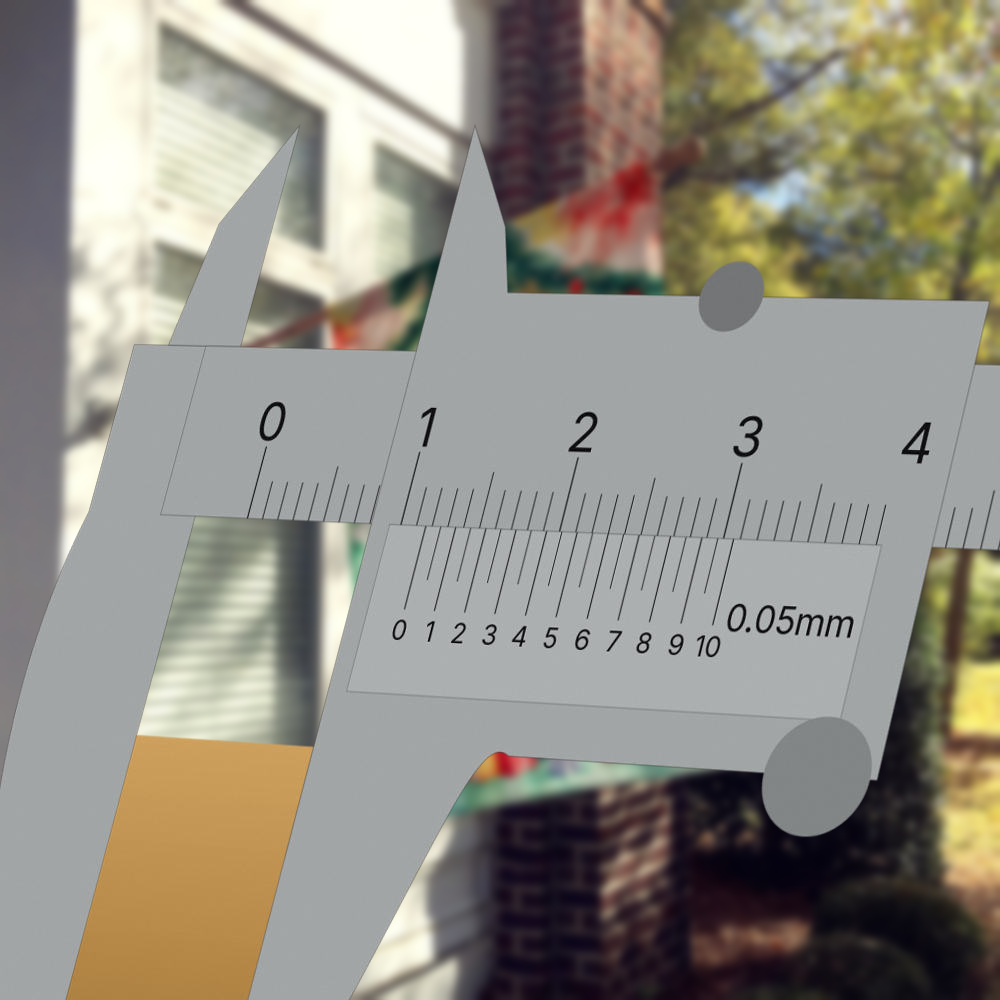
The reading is 11.6
